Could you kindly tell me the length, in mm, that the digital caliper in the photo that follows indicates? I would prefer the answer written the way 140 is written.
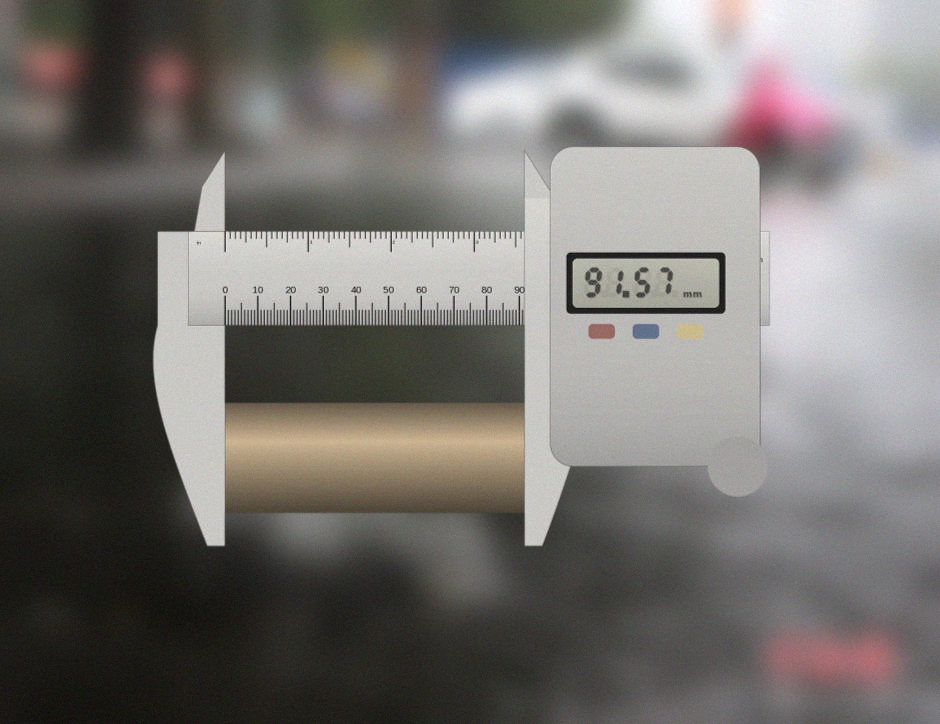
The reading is 91.57
